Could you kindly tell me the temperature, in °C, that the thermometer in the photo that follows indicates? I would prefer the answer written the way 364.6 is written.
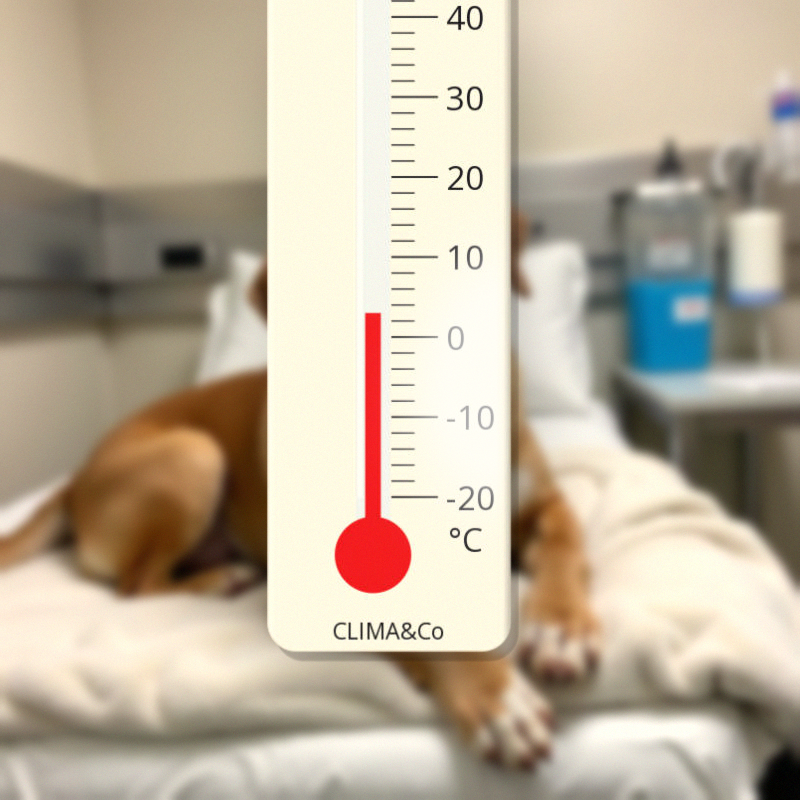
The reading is 3
